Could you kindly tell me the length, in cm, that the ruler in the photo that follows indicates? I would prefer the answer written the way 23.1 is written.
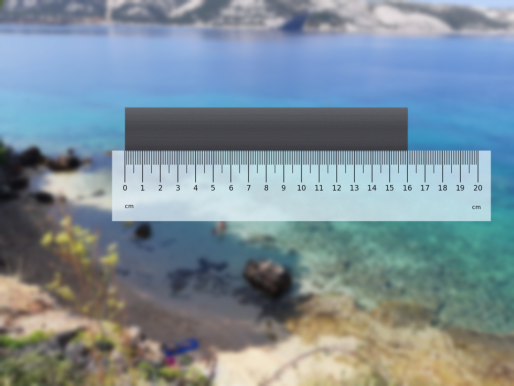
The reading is 16
